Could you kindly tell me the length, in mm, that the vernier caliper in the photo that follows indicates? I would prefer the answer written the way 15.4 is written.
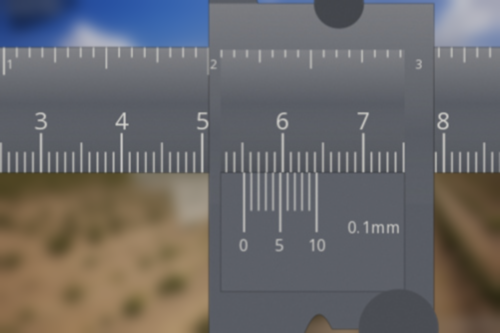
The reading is 55.2
